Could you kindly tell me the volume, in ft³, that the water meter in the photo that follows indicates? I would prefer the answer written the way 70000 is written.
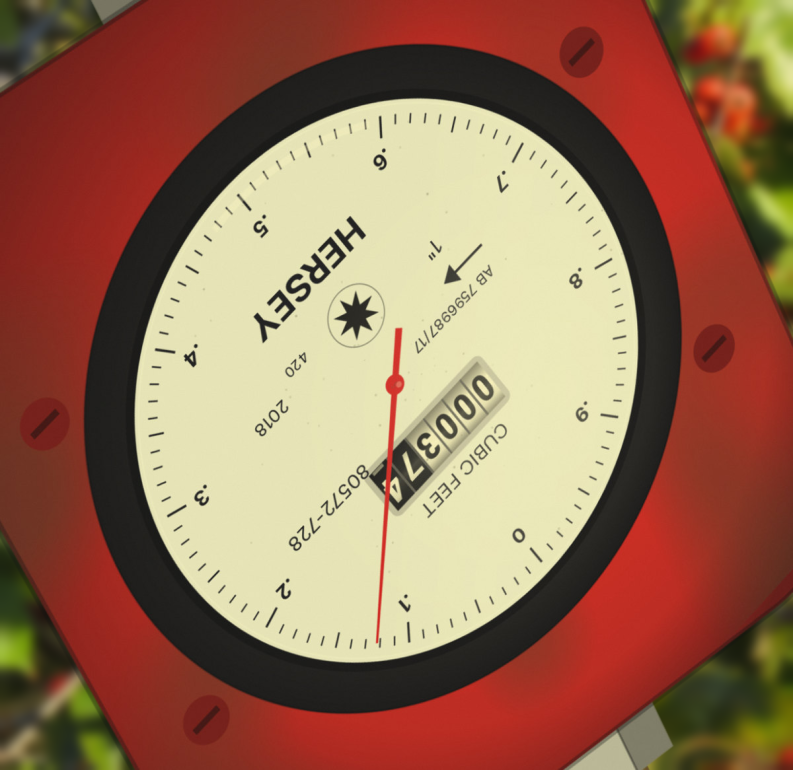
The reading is 374.12
